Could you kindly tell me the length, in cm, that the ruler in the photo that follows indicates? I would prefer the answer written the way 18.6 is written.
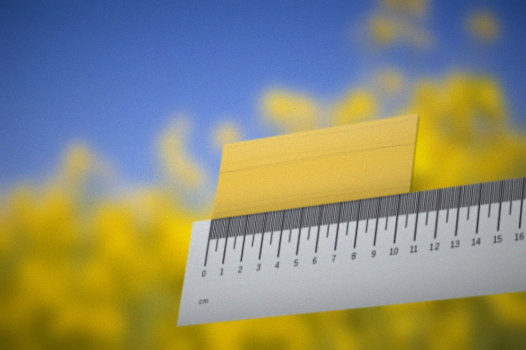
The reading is 10.5
